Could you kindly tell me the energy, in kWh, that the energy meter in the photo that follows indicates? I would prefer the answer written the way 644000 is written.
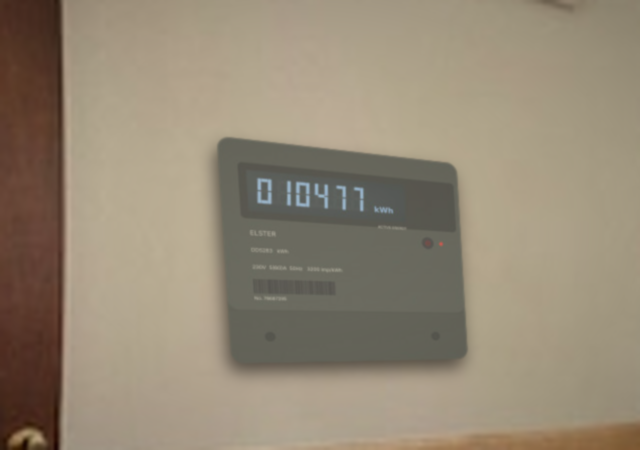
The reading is 10477
